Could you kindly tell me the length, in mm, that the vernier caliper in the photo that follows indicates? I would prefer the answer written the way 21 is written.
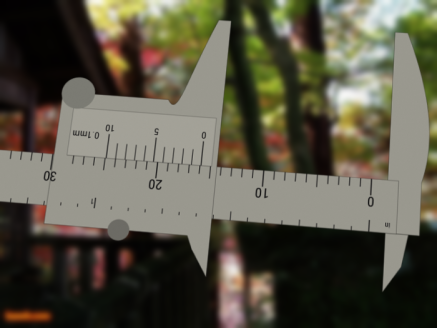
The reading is 15.9
